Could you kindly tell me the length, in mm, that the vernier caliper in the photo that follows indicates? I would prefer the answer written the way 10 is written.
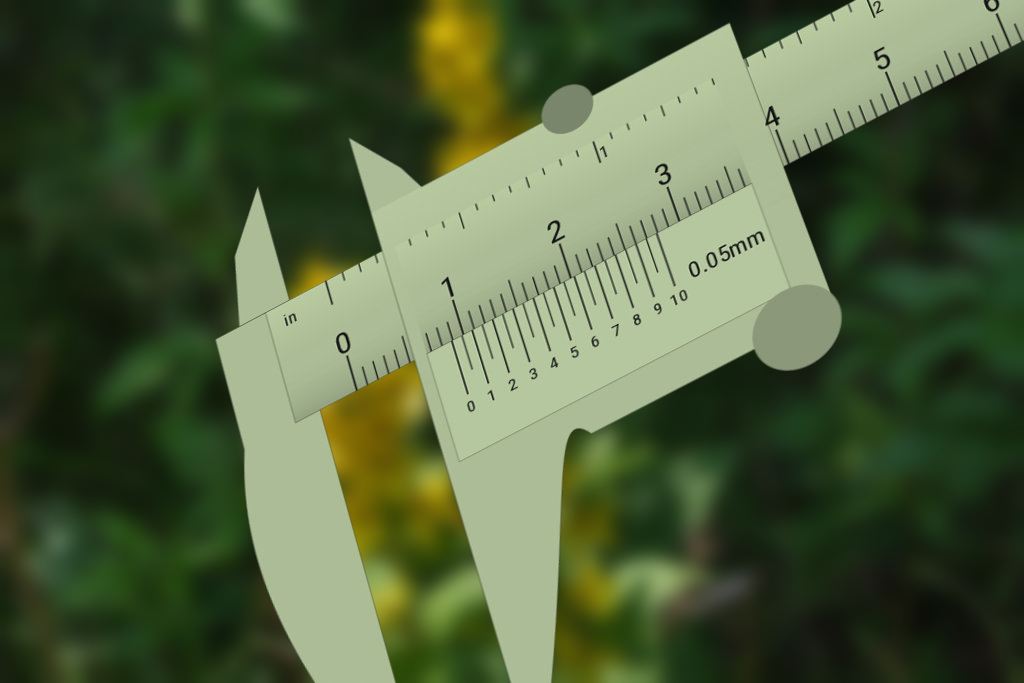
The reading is 8.9
